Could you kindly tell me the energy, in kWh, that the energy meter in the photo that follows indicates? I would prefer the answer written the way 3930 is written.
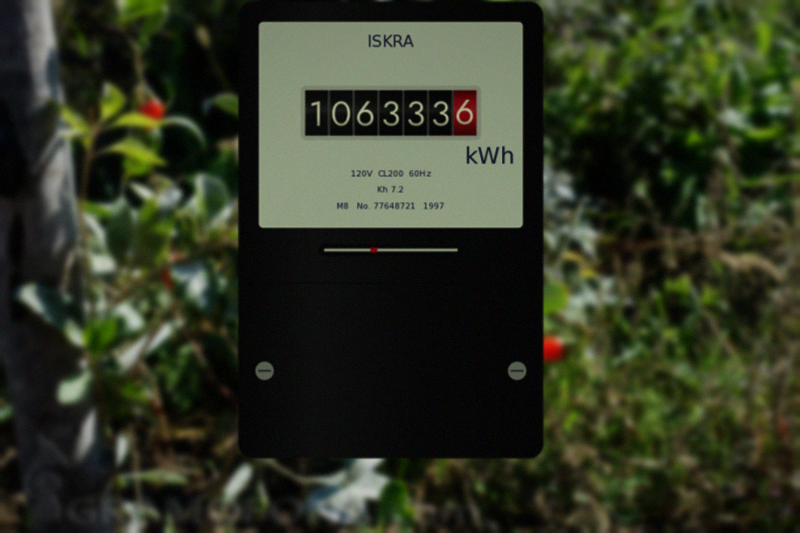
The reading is 106333.6
